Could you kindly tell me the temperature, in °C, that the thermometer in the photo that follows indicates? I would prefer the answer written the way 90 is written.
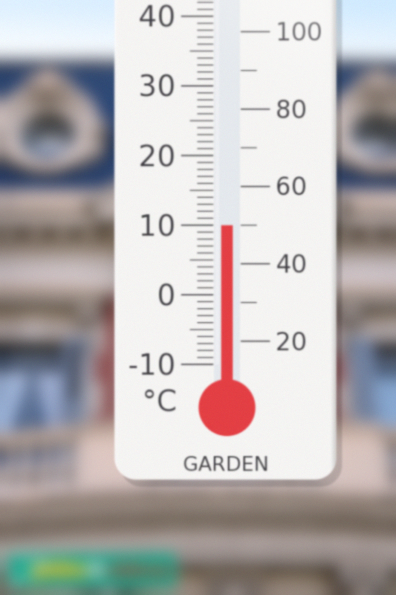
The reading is 10
